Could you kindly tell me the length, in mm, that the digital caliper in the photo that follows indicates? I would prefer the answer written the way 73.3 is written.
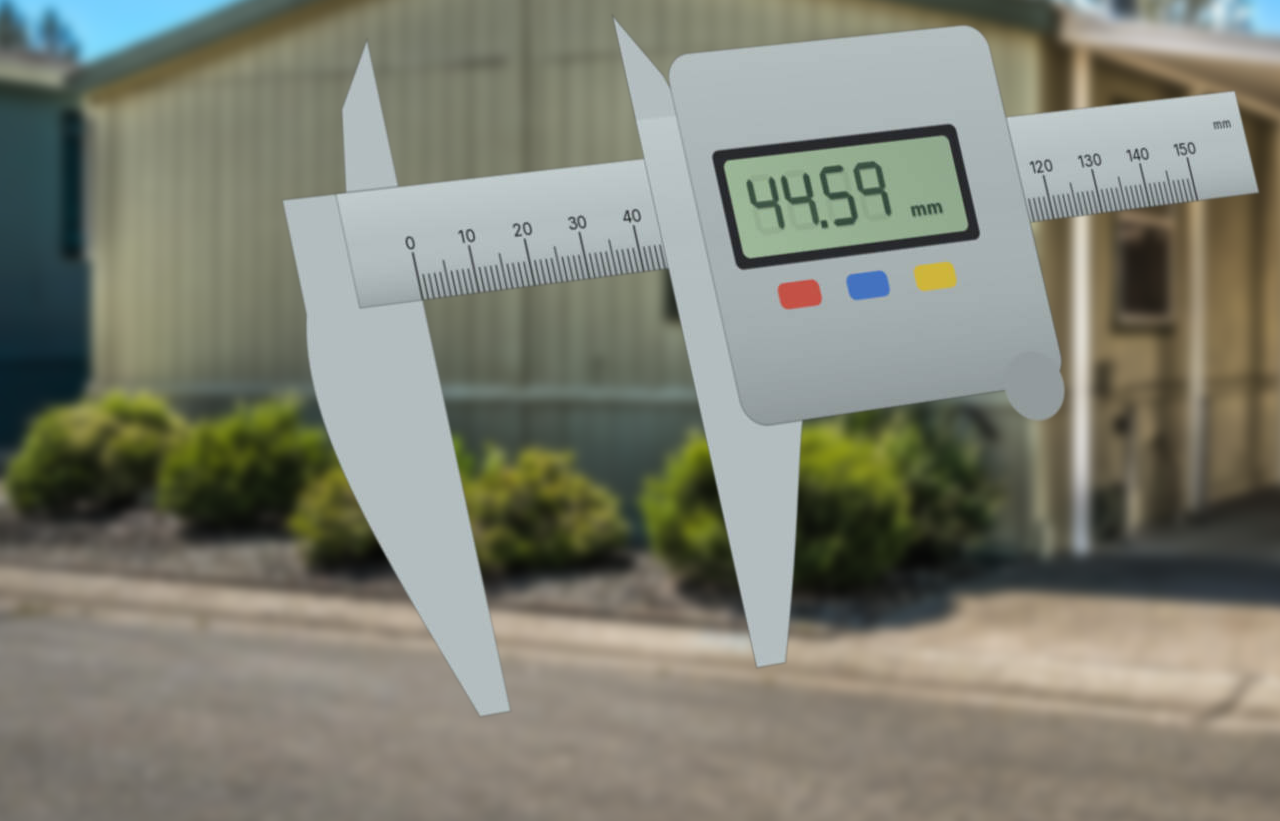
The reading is 44.59
